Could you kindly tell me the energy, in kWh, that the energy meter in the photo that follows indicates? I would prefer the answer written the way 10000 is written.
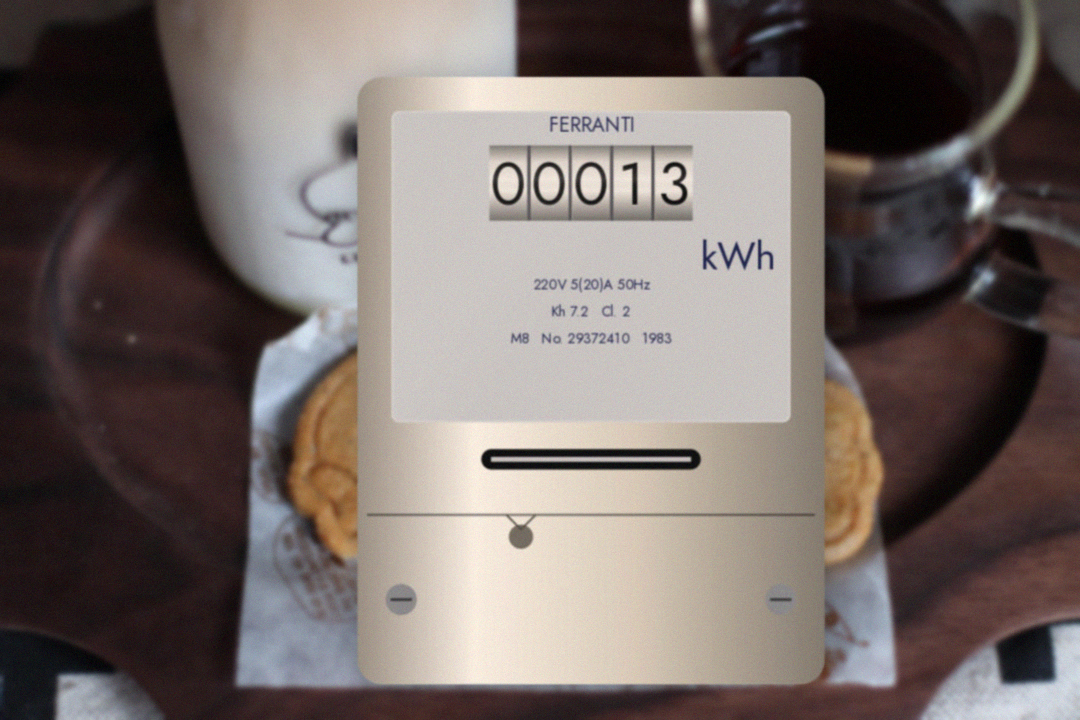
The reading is 13
